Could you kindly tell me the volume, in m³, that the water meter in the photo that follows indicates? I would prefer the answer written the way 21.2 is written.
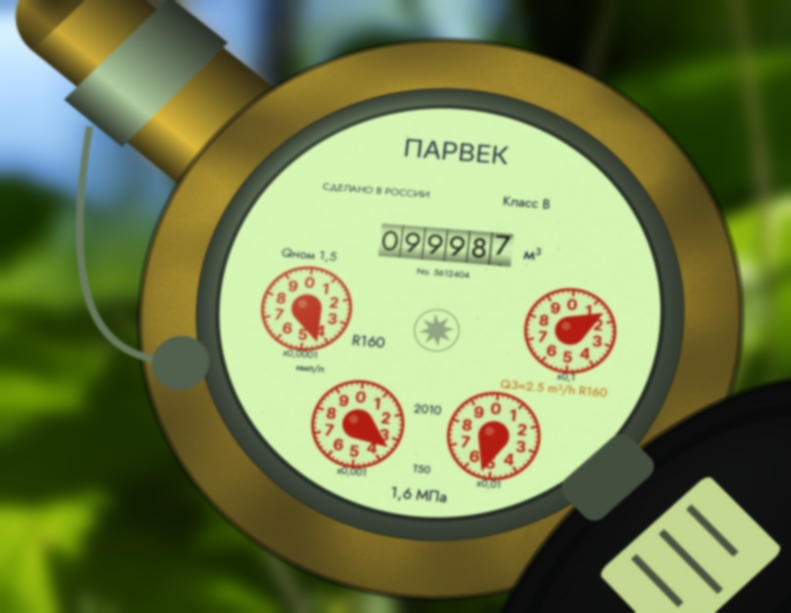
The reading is 99987.1534
